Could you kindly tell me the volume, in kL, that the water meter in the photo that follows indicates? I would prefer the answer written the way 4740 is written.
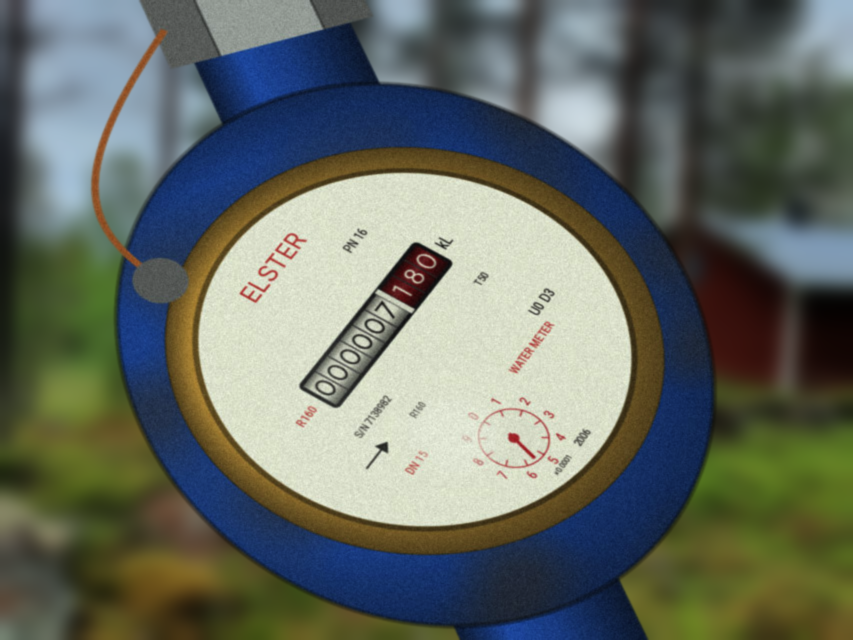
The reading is 7.1805
